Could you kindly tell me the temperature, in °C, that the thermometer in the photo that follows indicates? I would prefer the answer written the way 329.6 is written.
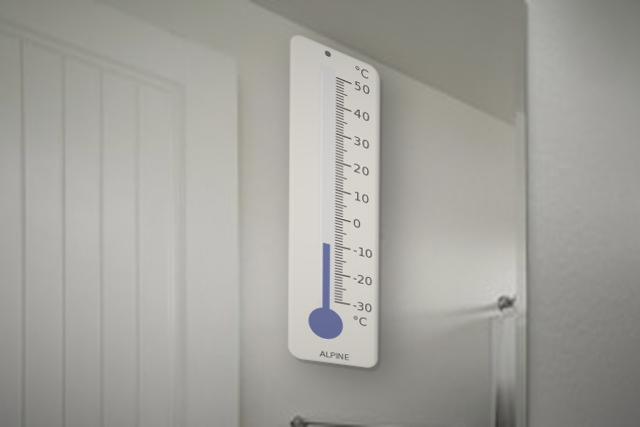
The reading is -10
